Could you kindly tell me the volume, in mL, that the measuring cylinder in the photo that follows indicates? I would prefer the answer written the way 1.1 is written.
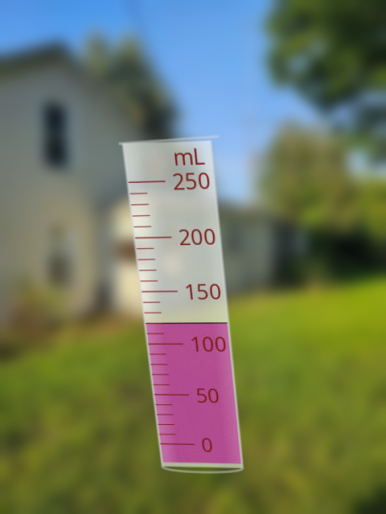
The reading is 120
